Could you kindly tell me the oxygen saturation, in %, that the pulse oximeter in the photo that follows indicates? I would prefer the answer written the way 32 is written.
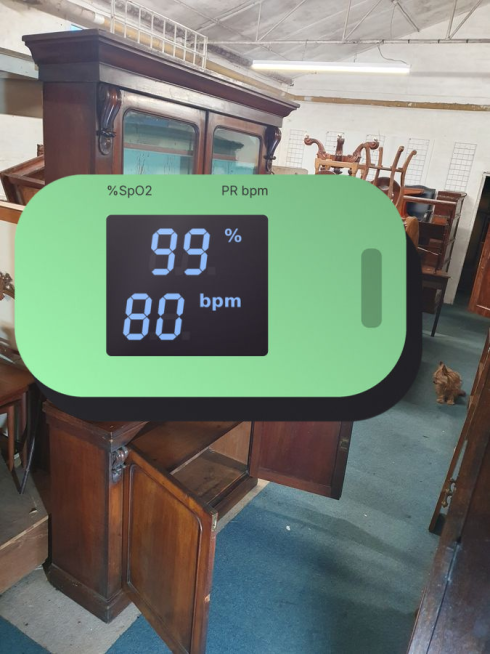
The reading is 99
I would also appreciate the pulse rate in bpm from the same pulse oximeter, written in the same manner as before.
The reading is 80
